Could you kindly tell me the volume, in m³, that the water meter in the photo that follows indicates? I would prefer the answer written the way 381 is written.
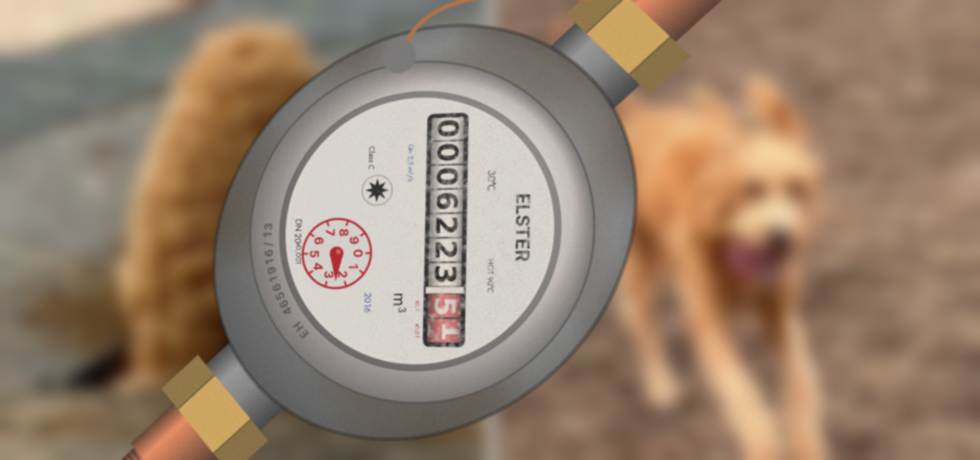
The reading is 6223.512
